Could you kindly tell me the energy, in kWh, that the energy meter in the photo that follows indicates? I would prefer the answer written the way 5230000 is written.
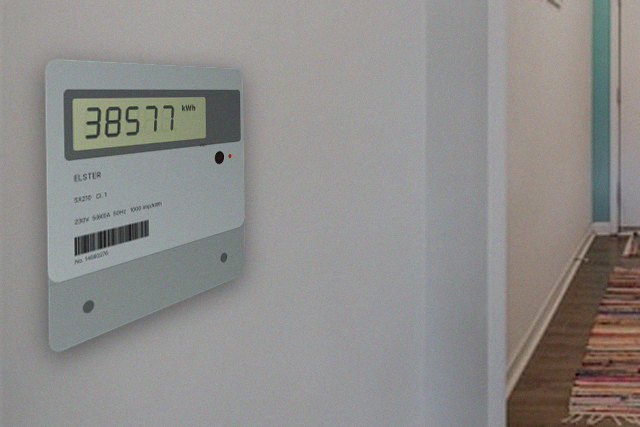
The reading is 38577
